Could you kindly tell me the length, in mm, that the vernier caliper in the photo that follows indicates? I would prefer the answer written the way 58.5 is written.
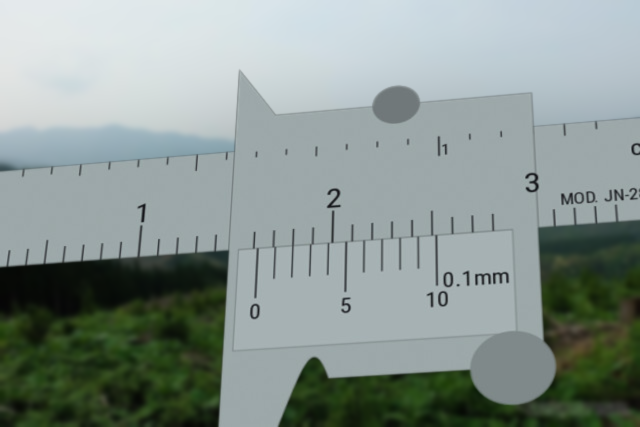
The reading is 16.2
